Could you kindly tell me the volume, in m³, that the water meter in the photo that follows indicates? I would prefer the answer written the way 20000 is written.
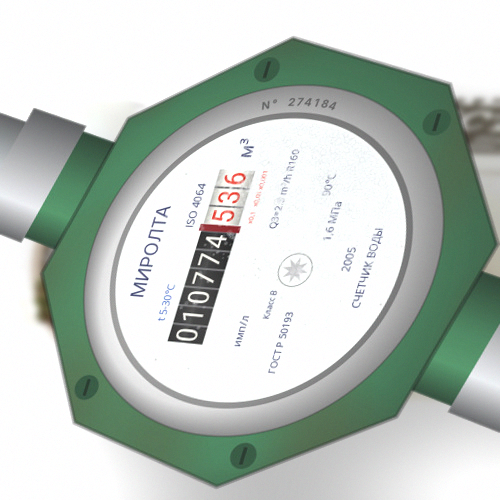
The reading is 10774.536
